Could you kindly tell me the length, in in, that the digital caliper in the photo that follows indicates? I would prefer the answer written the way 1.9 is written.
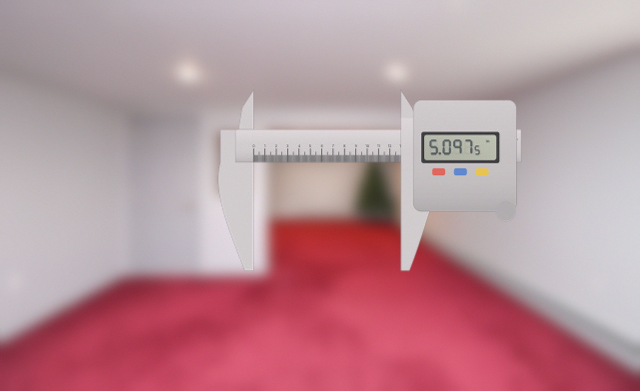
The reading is 5.0975
